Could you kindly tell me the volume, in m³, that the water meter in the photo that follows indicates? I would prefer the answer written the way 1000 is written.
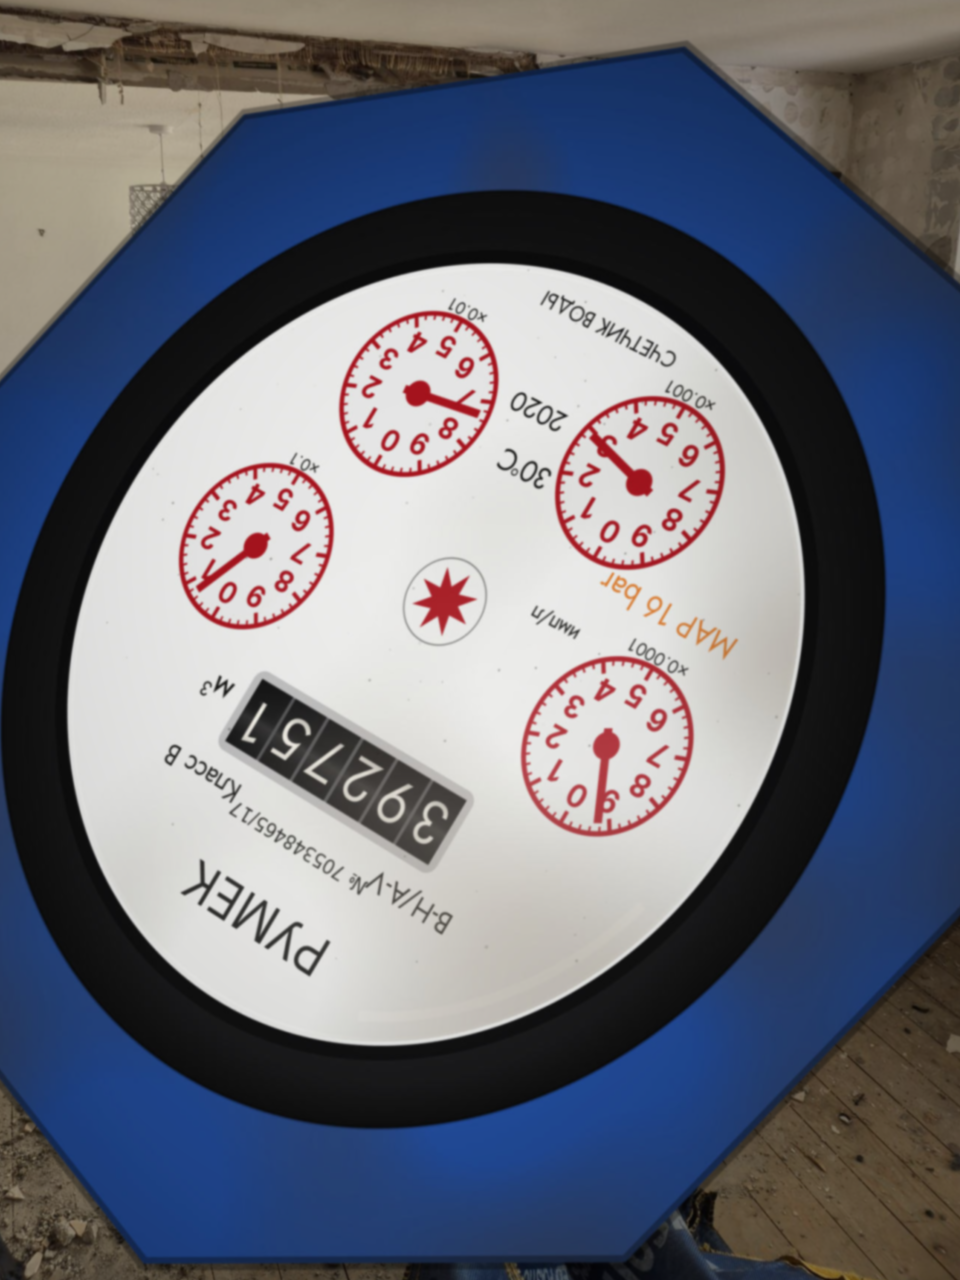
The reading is 392751.0729
